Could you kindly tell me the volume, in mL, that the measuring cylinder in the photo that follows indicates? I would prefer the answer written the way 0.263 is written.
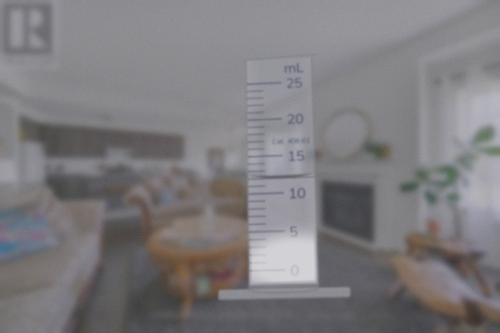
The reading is 12
